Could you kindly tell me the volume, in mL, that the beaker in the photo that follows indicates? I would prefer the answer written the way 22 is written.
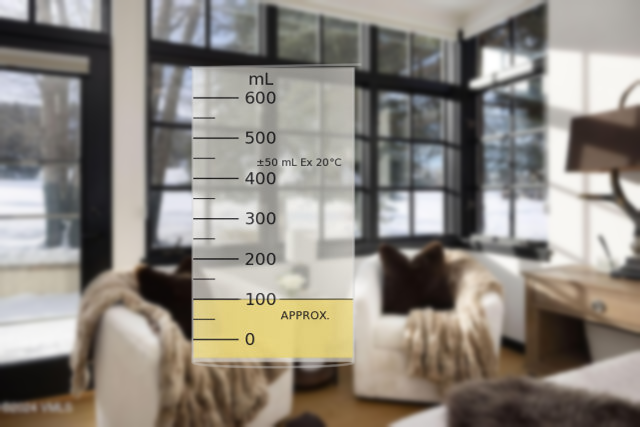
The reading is 100
